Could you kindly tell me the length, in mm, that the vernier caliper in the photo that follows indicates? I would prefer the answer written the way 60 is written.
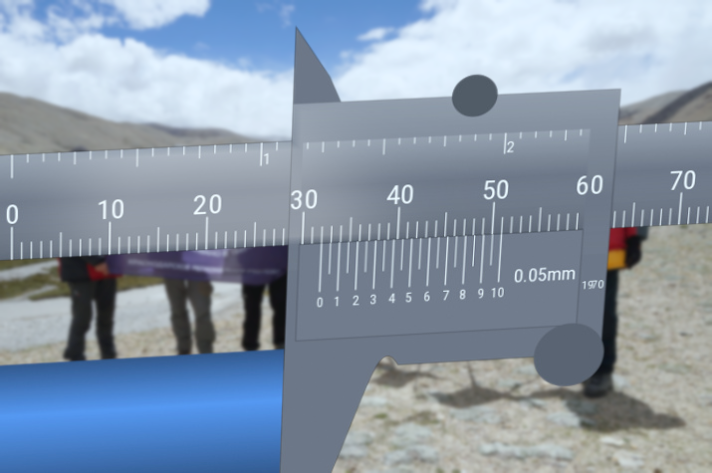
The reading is 32.0
